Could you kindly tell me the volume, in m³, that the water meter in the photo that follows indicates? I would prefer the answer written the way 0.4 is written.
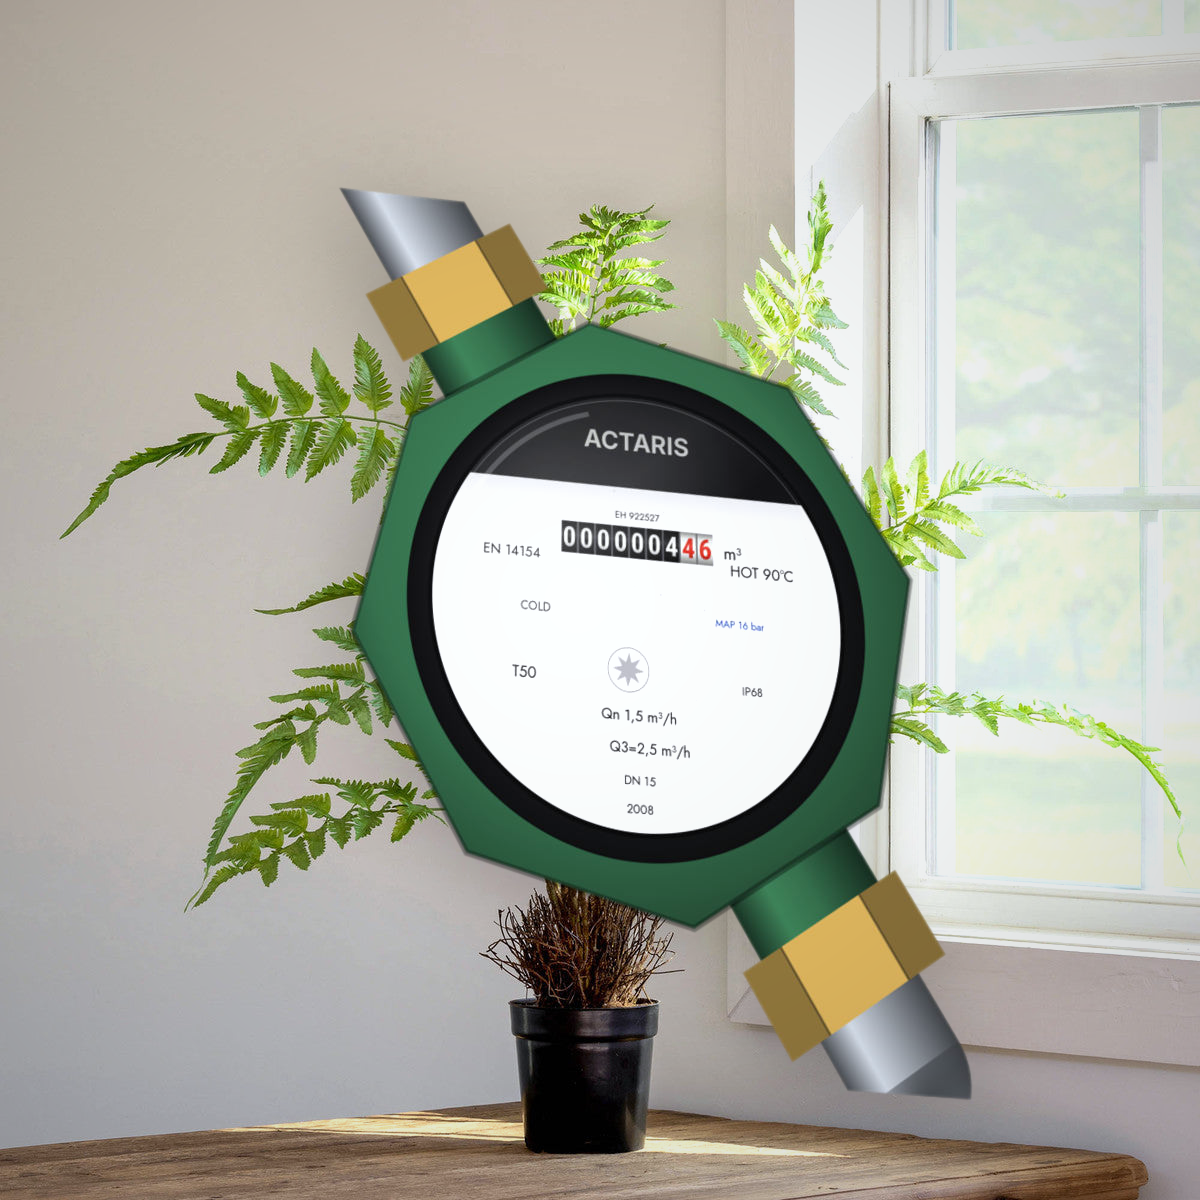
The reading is 4.46
